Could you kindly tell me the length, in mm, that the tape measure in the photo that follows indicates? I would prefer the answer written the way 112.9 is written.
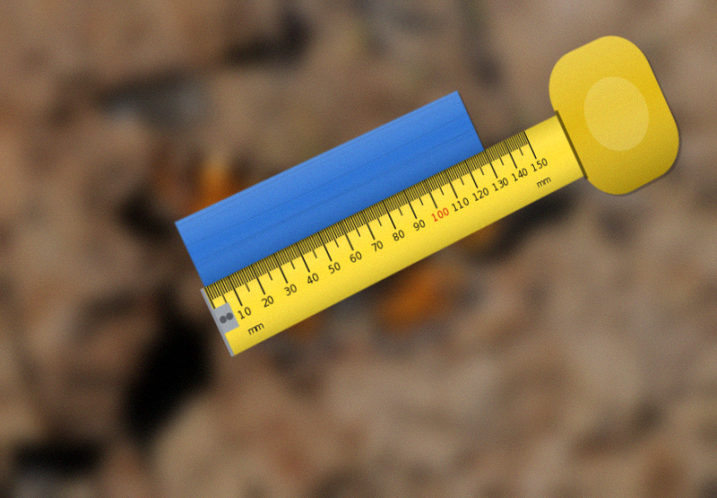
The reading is 130
